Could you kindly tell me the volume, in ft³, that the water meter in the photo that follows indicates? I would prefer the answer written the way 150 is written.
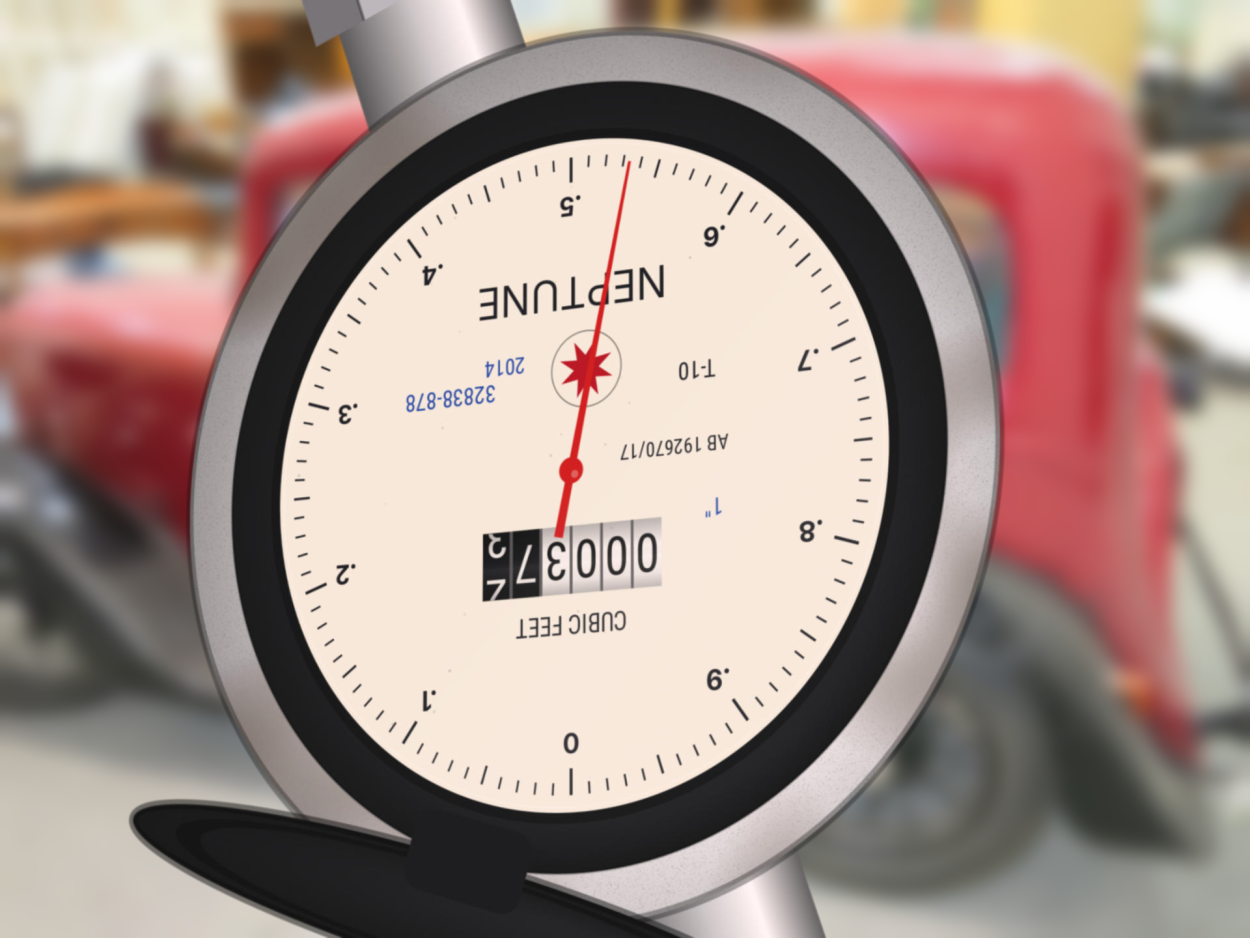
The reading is 372.53
